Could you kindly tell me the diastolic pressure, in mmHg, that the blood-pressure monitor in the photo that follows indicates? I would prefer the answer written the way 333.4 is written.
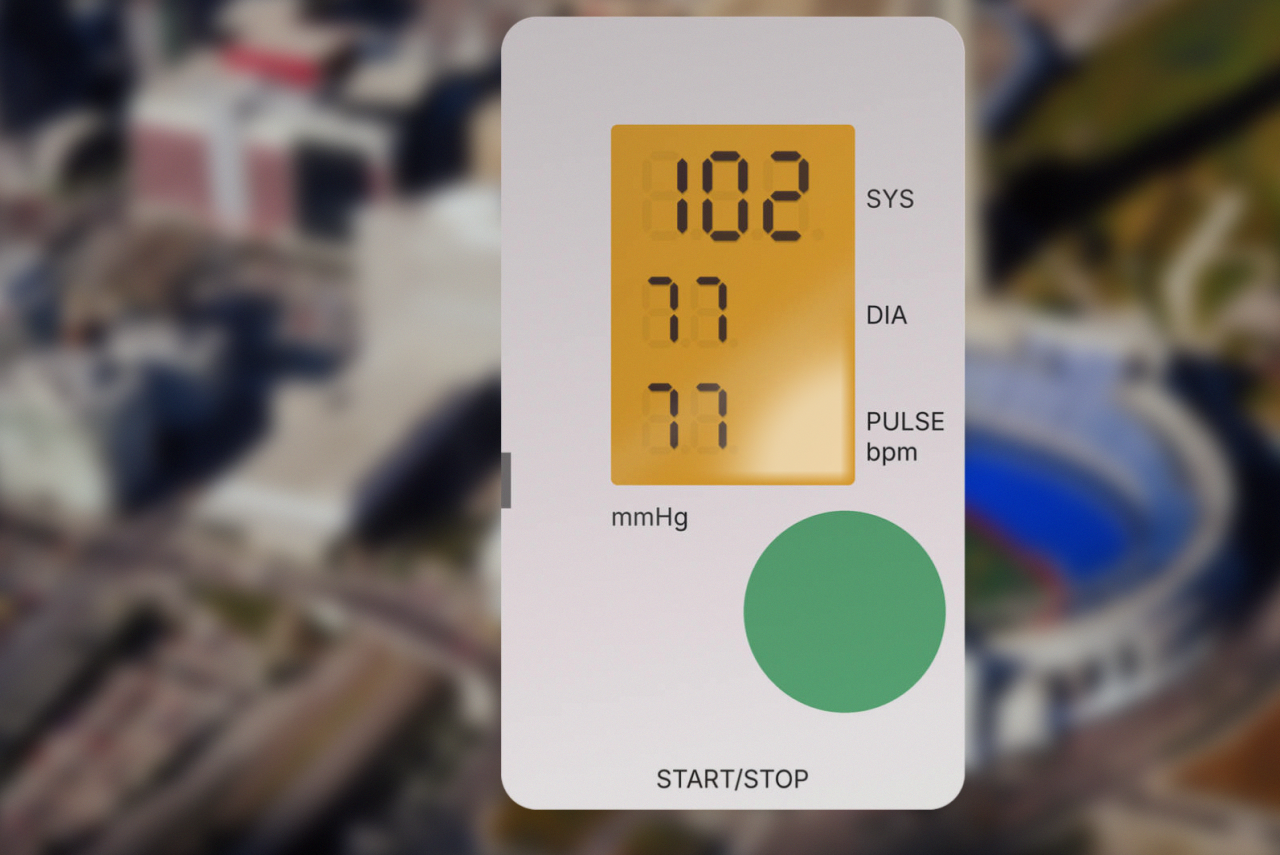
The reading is 77
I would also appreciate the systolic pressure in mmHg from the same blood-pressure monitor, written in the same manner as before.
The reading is 102
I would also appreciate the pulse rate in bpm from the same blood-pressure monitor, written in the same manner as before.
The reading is 77
